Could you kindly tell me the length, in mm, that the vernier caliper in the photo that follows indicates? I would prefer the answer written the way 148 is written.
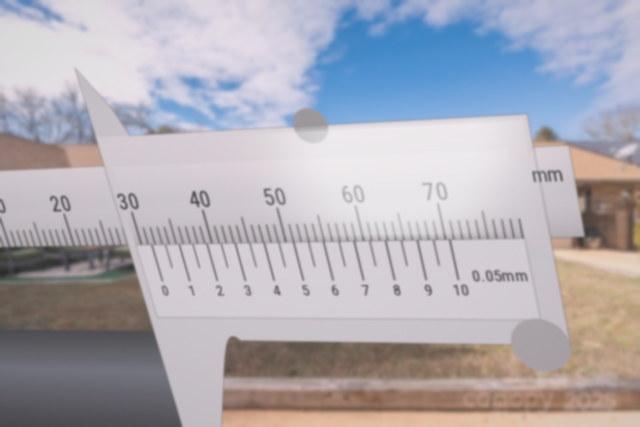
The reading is 31.5
